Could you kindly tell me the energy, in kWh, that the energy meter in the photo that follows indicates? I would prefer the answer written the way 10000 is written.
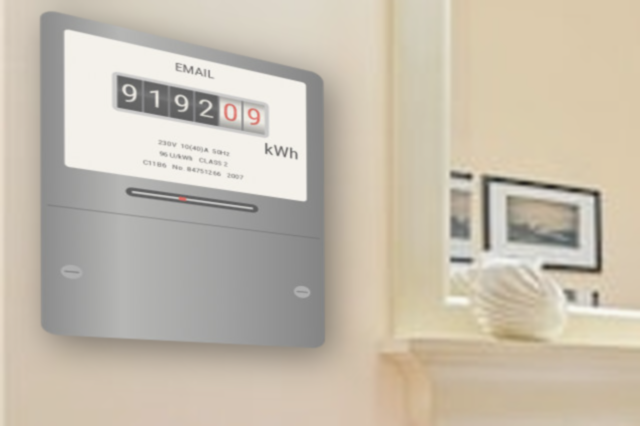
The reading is 9192.09
